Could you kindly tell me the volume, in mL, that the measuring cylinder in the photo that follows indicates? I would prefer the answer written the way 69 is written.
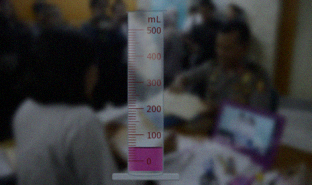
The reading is 50
